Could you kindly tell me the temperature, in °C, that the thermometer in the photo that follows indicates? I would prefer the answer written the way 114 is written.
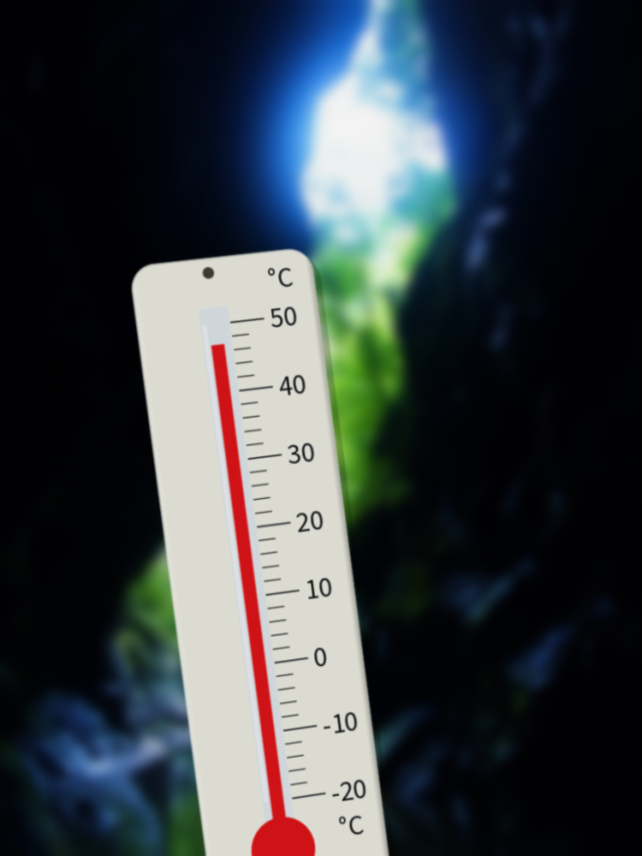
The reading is 47
